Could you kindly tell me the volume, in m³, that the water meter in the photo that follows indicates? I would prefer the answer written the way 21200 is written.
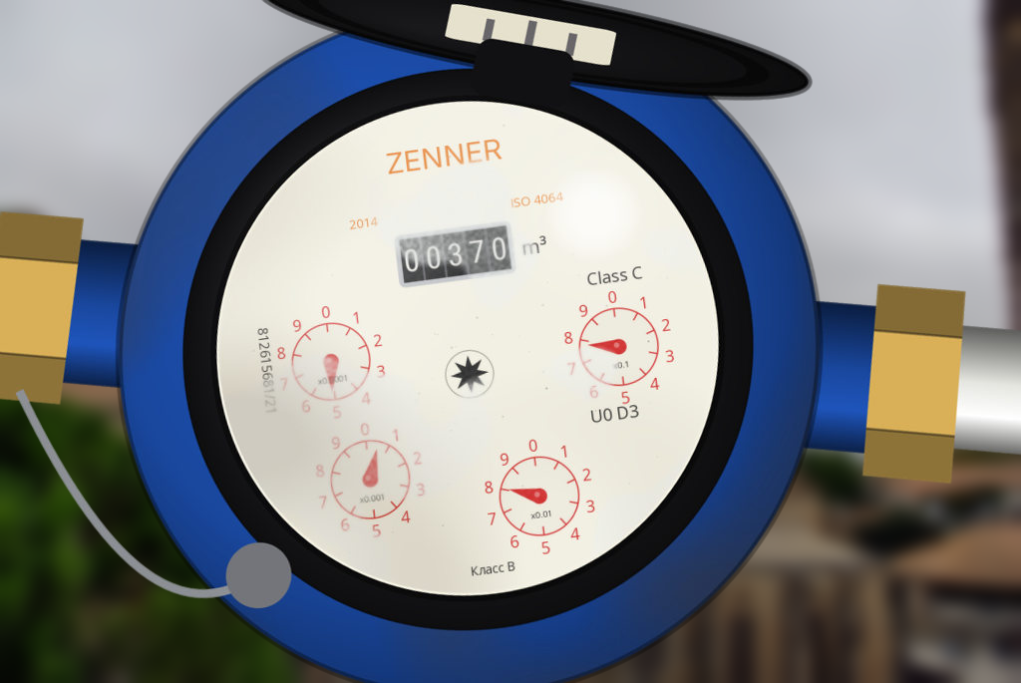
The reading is 370.7805
